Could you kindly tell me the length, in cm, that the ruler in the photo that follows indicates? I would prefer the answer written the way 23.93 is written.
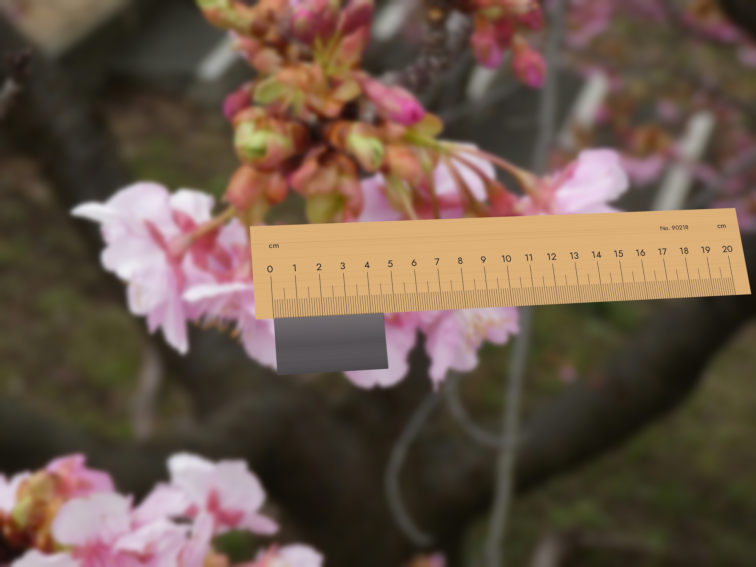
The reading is 4.5
